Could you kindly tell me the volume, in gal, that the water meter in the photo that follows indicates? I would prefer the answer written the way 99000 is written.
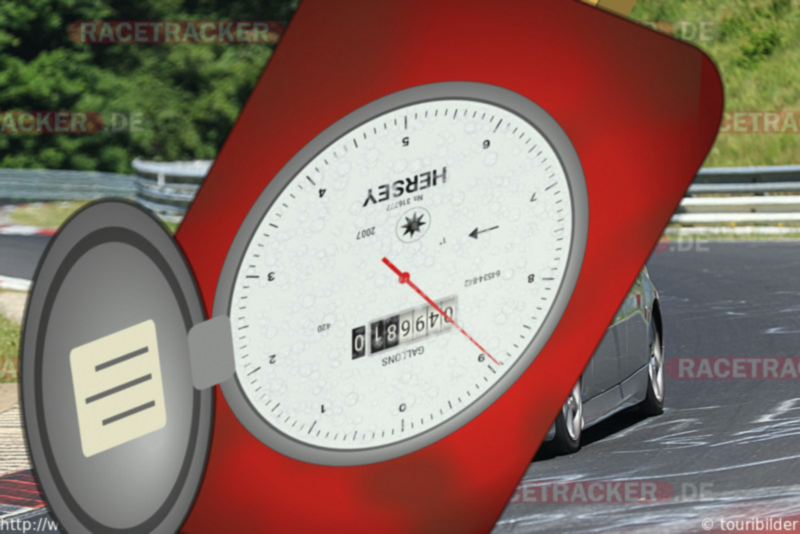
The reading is 496808.9
